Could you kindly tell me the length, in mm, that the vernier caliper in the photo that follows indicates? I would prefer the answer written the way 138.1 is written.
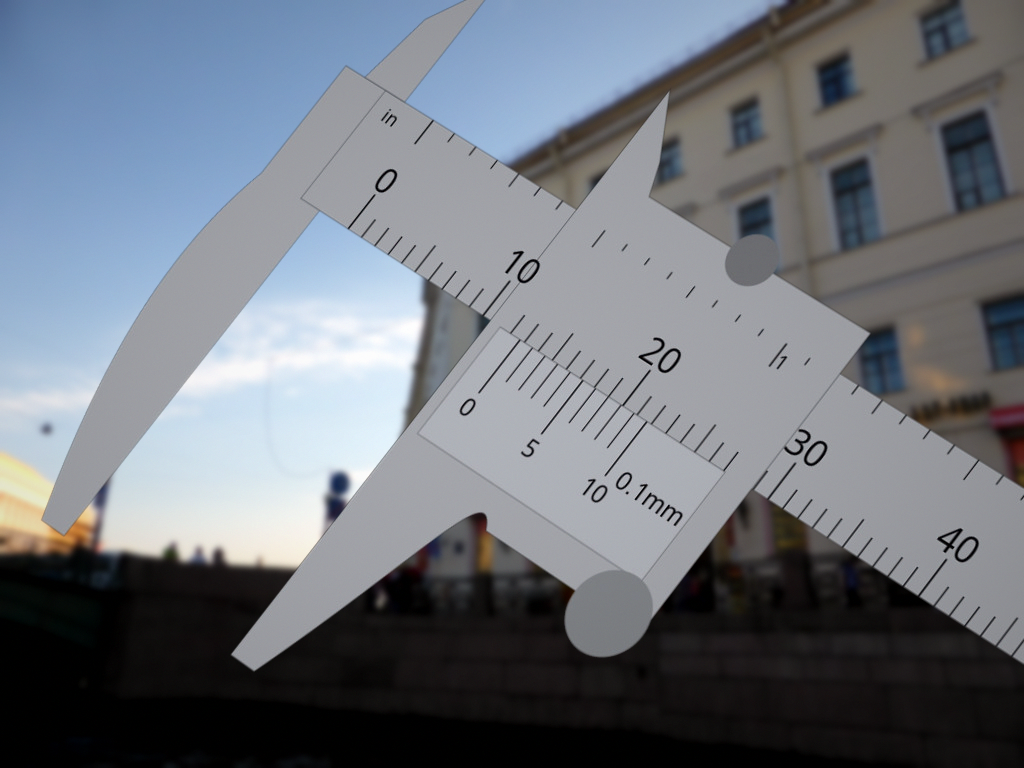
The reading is 12.7
